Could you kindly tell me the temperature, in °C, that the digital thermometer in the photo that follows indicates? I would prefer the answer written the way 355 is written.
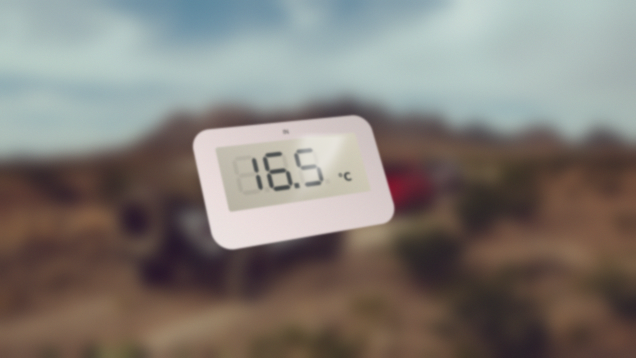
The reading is 16.5
